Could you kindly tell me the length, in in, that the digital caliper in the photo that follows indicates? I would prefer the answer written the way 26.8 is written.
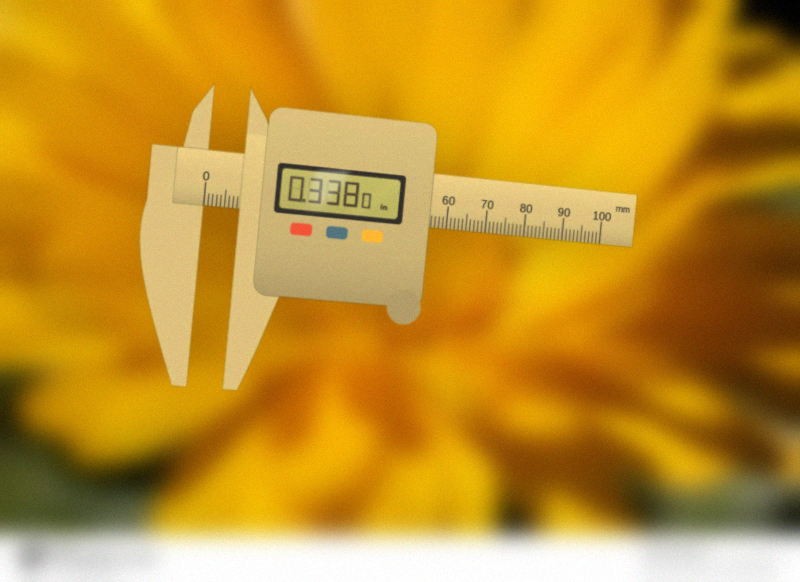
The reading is 0.3380
